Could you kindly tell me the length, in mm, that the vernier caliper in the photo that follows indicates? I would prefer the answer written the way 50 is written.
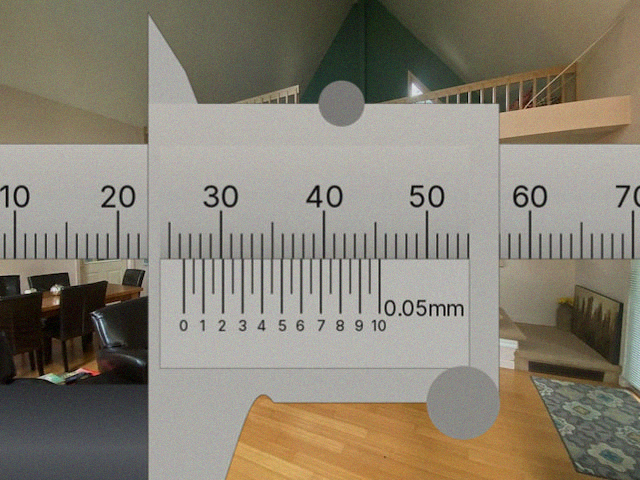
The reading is 26.4
